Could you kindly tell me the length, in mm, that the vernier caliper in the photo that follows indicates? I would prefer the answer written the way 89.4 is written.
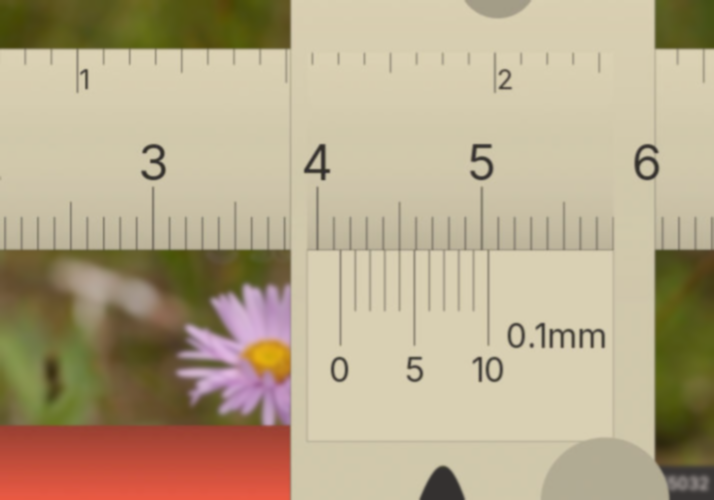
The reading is 41.4
